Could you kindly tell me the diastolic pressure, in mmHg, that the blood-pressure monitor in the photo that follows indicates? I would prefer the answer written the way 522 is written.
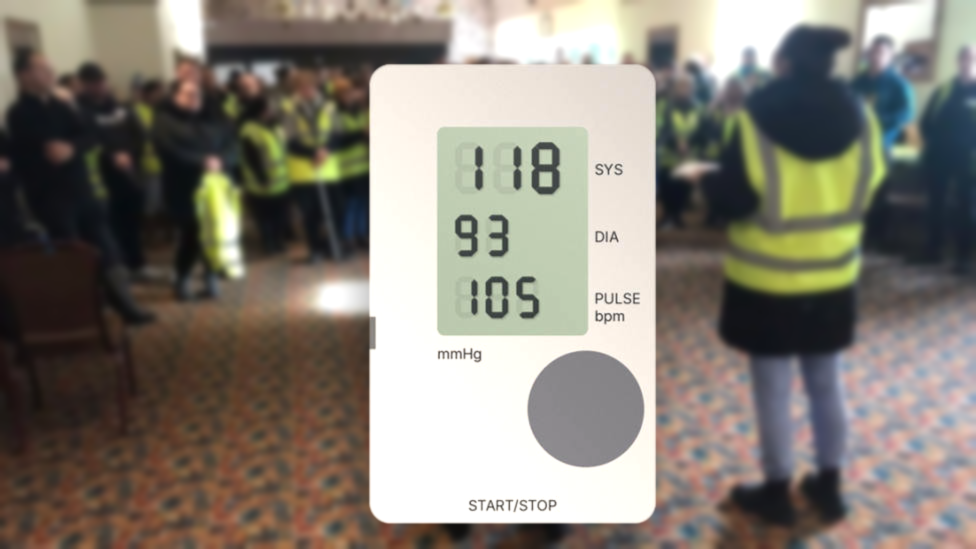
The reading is 93
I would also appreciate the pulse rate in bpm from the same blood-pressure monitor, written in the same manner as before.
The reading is 105
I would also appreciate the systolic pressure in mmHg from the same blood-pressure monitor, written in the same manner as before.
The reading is 118
